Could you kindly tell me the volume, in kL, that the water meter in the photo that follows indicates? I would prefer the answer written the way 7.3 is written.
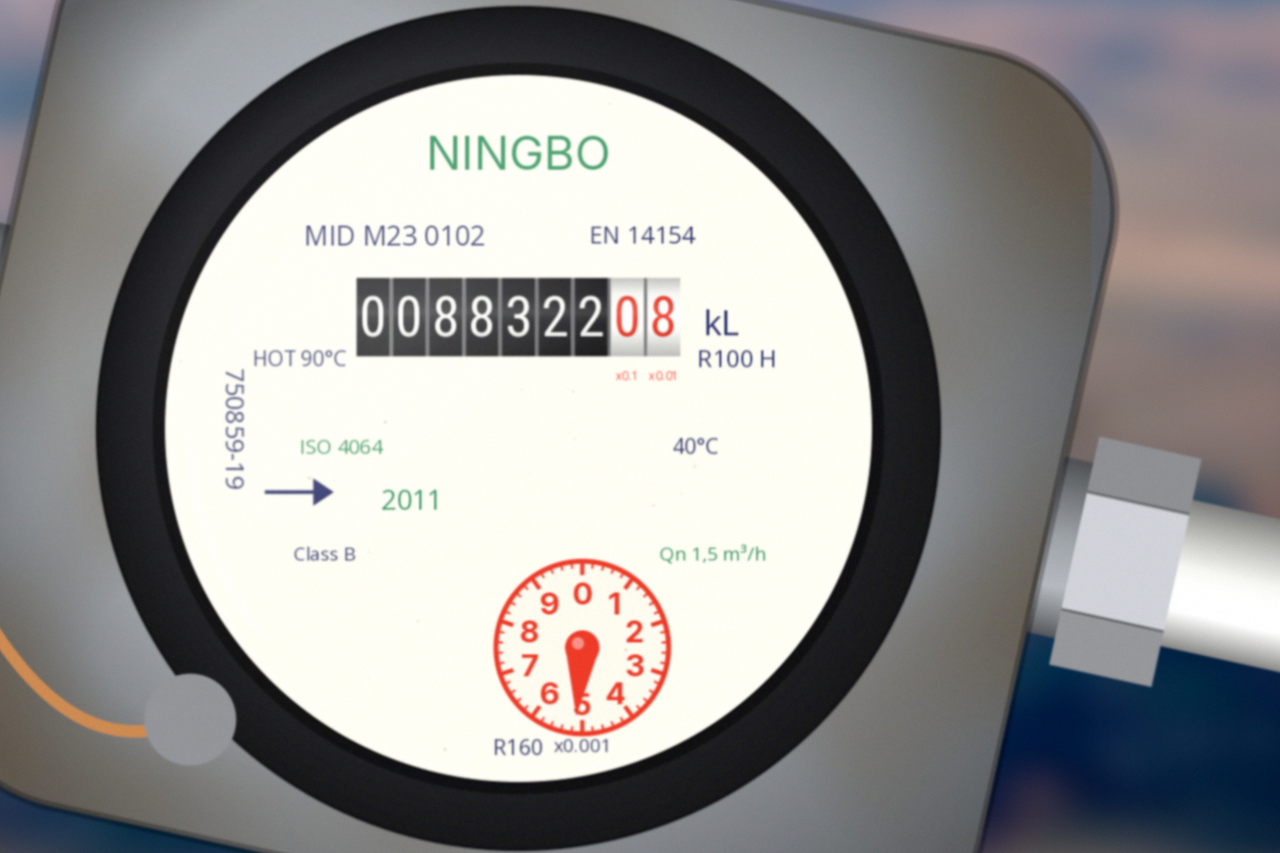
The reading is 88322.085
